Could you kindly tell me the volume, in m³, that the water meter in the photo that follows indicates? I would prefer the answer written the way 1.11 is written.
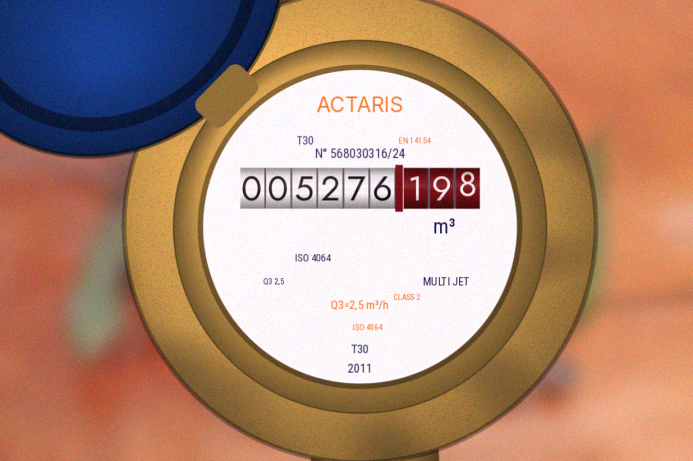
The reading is 5276.198
